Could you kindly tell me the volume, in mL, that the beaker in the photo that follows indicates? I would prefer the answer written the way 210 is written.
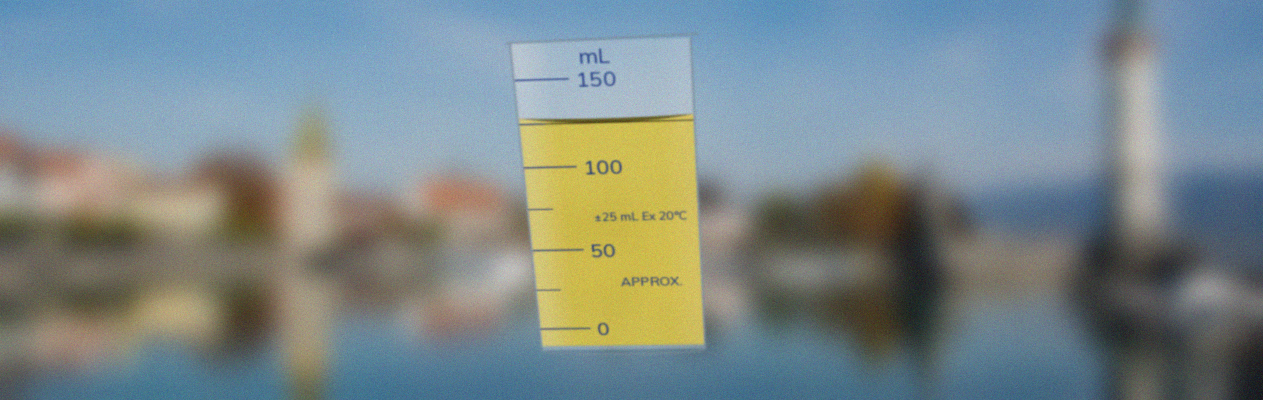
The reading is 125
